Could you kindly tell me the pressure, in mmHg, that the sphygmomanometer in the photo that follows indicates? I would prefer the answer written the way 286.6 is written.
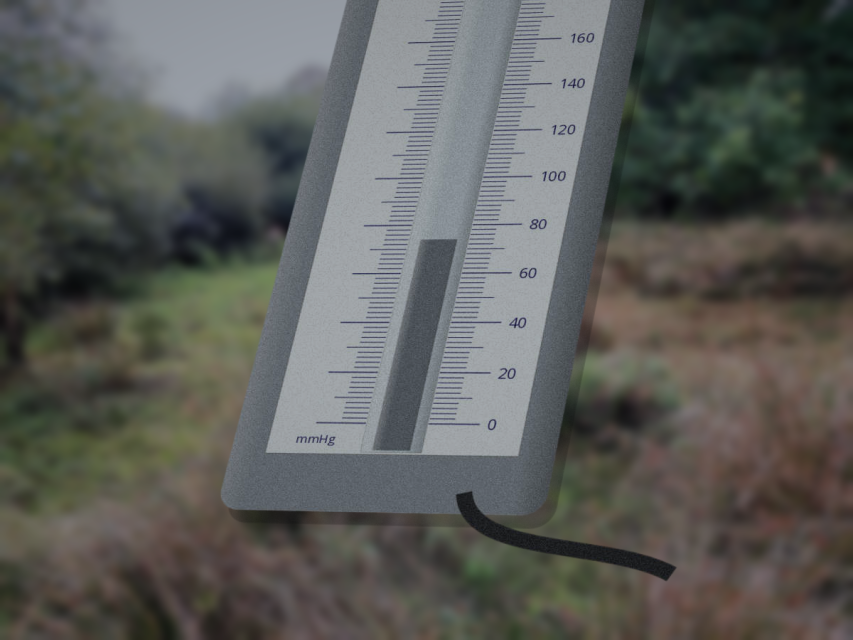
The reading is 74
